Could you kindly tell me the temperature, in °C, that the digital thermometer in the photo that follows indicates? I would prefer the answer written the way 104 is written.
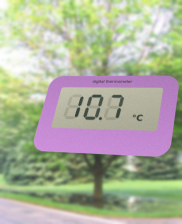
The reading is 10.7
